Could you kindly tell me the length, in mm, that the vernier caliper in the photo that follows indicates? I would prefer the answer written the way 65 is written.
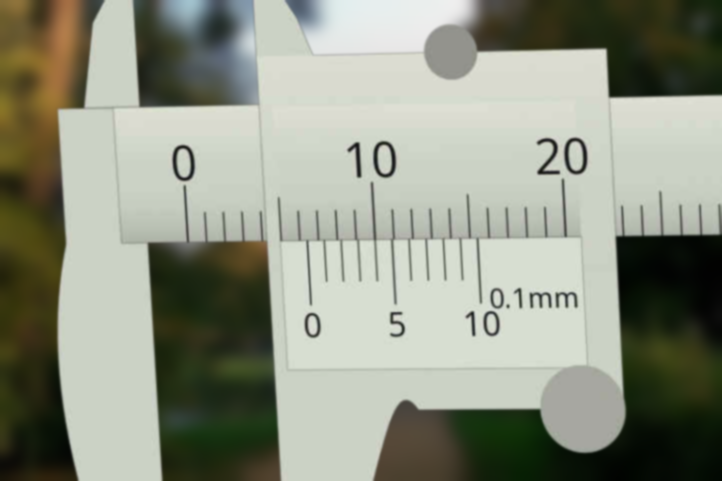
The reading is 6.4
